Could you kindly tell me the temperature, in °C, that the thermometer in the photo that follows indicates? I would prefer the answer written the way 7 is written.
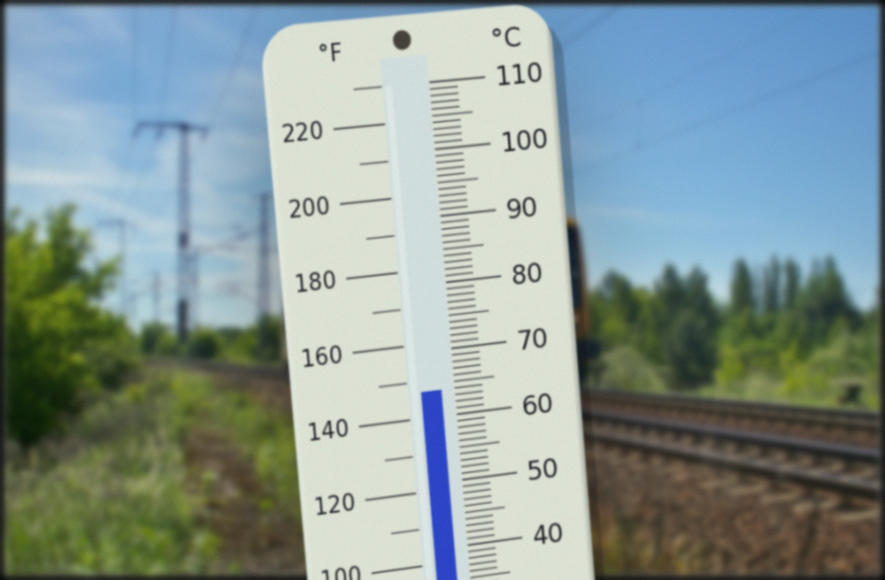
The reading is 64
